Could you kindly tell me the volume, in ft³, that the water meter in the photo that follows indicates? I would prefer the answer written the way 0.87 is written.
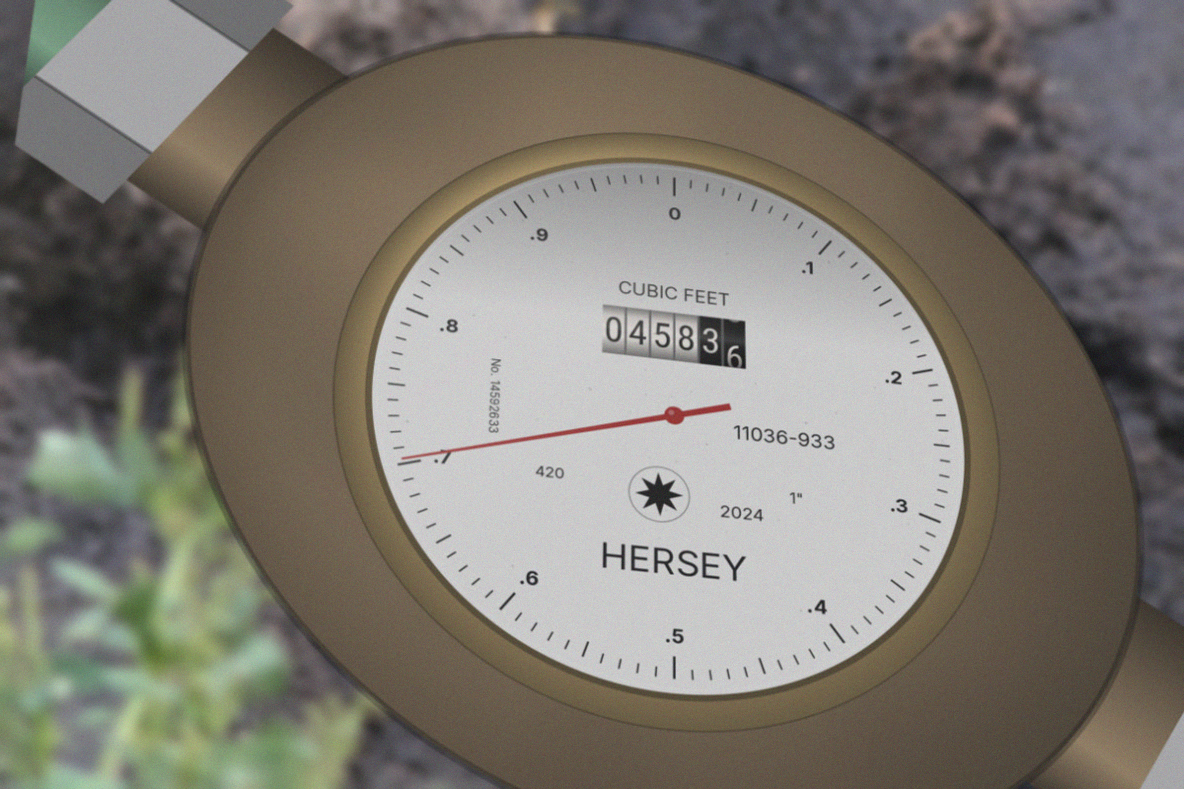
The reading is 45835.70
